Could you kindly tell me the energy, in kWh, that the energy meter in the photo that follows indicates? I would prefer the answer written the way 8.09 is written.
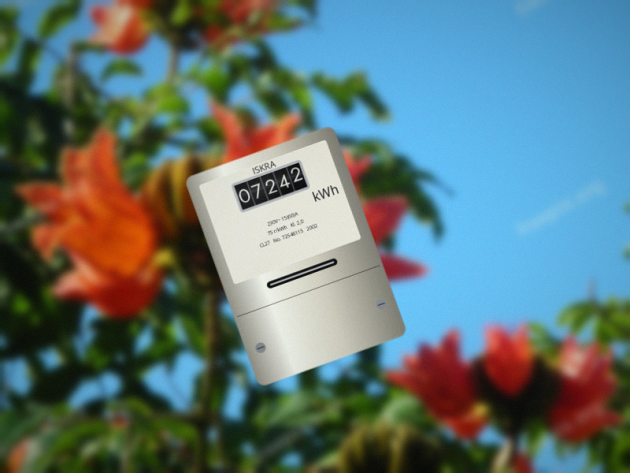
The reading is 7242
